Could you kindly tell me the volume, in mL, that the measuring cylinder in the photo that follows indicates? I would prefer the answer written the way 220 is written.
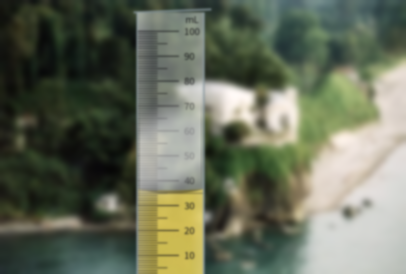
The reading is 35
